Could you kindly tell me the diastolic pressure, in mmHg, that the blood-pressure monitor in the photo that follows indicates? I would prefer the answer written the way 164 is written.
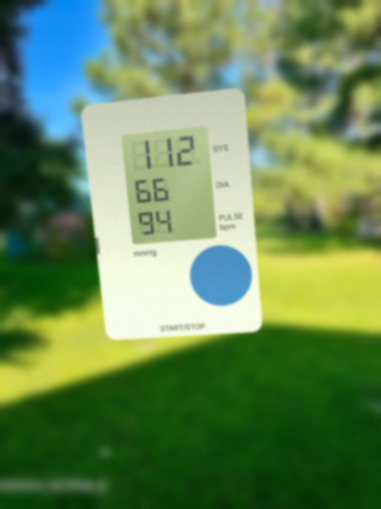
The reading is 66
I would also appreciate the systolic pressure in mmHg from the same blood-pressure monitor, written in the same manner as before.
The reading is 112
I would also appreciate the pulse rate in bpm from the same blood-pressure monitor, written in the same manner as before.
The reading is 94
